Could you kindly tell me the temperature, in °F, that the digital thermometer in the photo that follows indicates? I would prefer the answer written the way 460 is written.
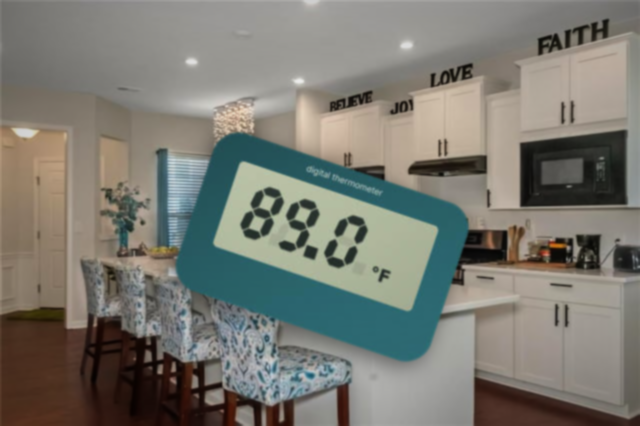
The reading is 89.0
